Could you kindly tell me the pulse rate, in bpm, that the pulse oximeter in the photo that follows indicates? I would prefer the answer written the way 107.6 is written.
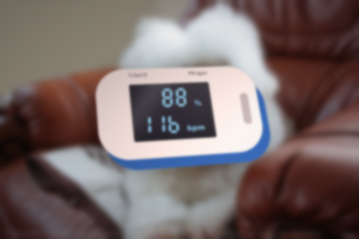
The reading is 116
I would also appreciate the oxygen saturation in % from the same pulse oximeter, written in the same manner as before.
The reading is 88
